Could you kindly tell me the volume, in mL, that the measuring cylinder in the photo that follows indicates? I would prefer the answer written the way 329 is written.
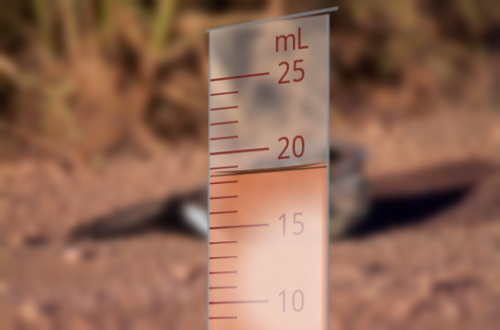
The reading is 18.5
